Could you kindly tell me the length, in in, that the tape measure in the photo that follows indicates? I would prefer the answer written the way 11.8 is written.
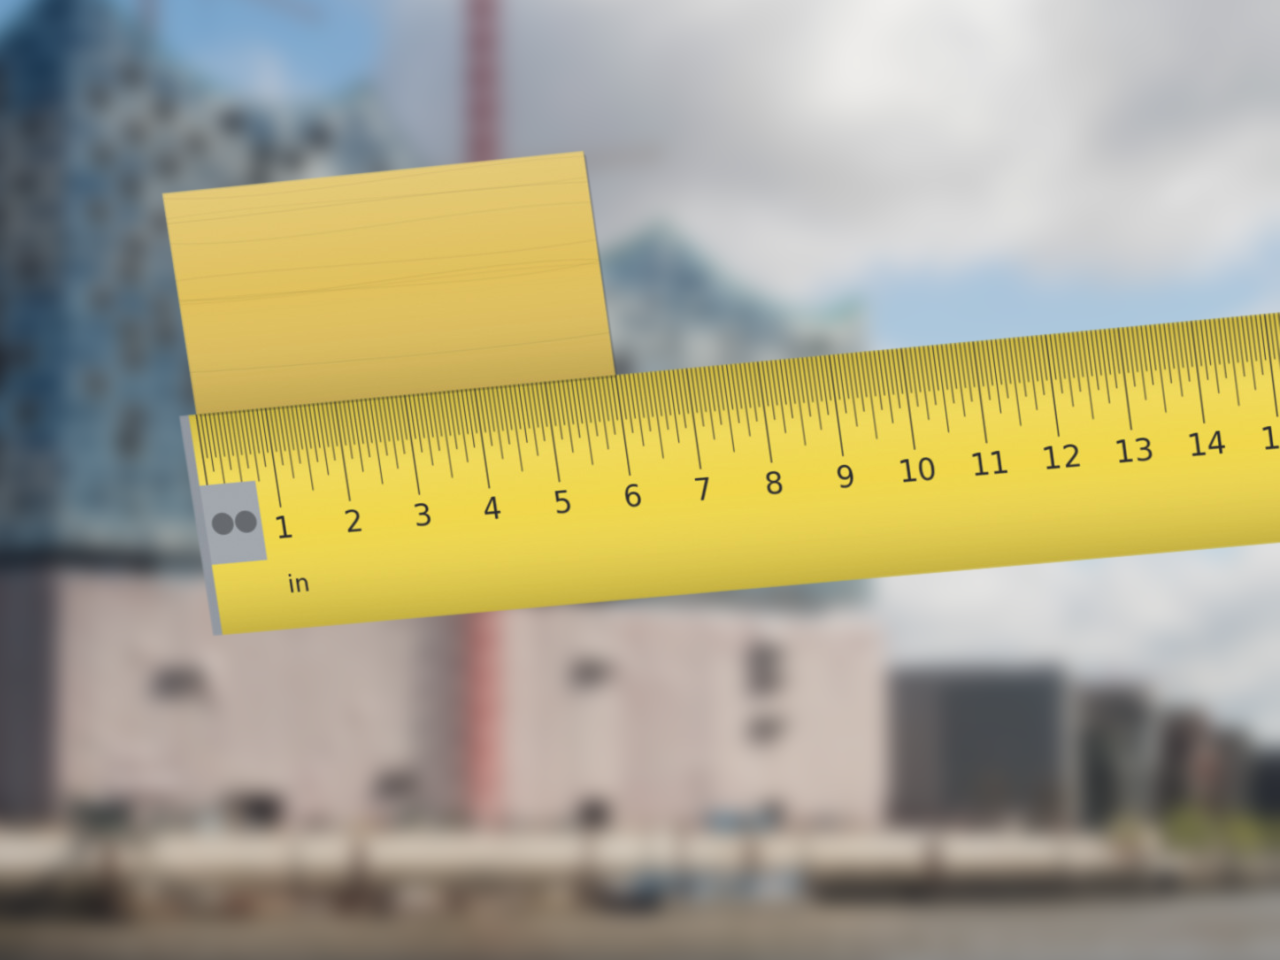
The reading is 6
